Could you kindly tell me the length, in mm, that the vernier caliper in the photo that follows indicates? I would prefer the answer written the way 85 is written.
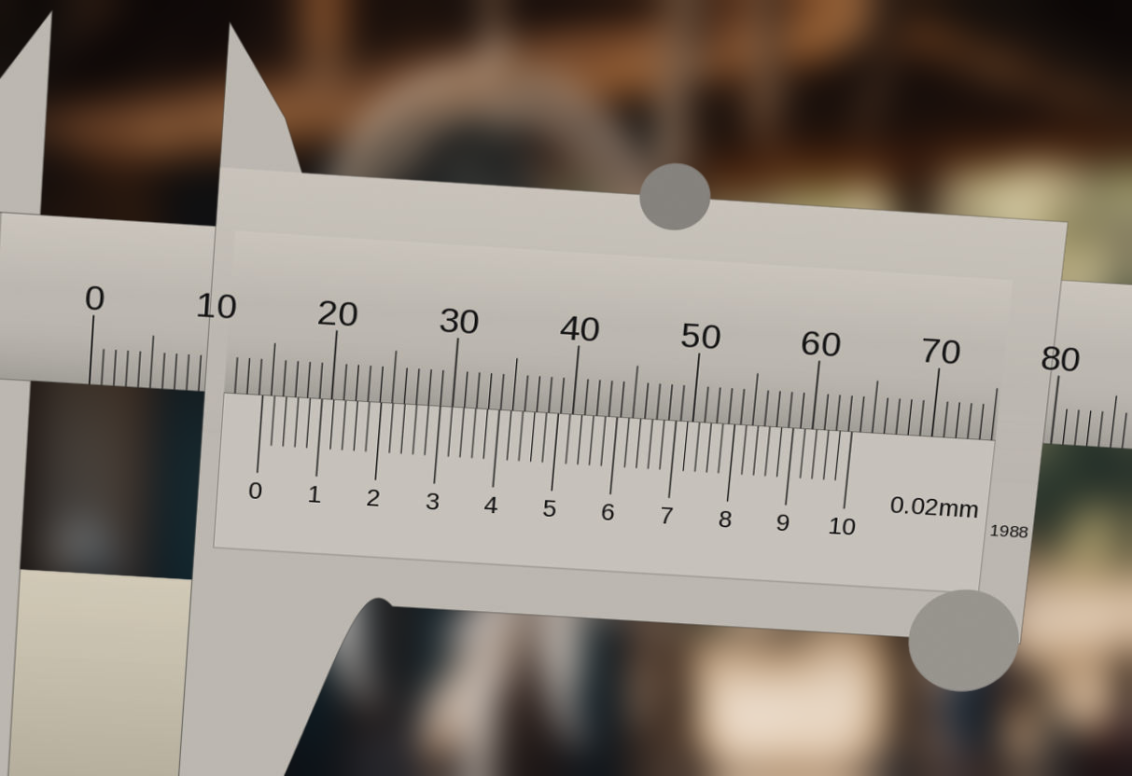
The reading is 14.3
